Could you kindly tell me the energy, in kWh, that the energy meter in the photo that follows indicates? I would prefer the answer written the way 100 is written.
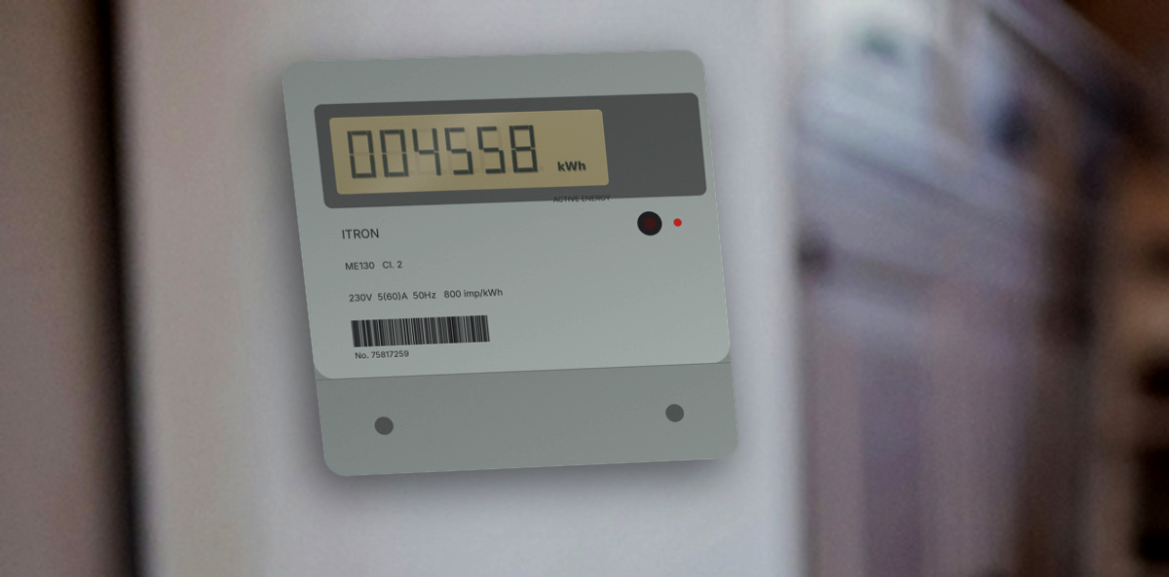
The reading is 4558
